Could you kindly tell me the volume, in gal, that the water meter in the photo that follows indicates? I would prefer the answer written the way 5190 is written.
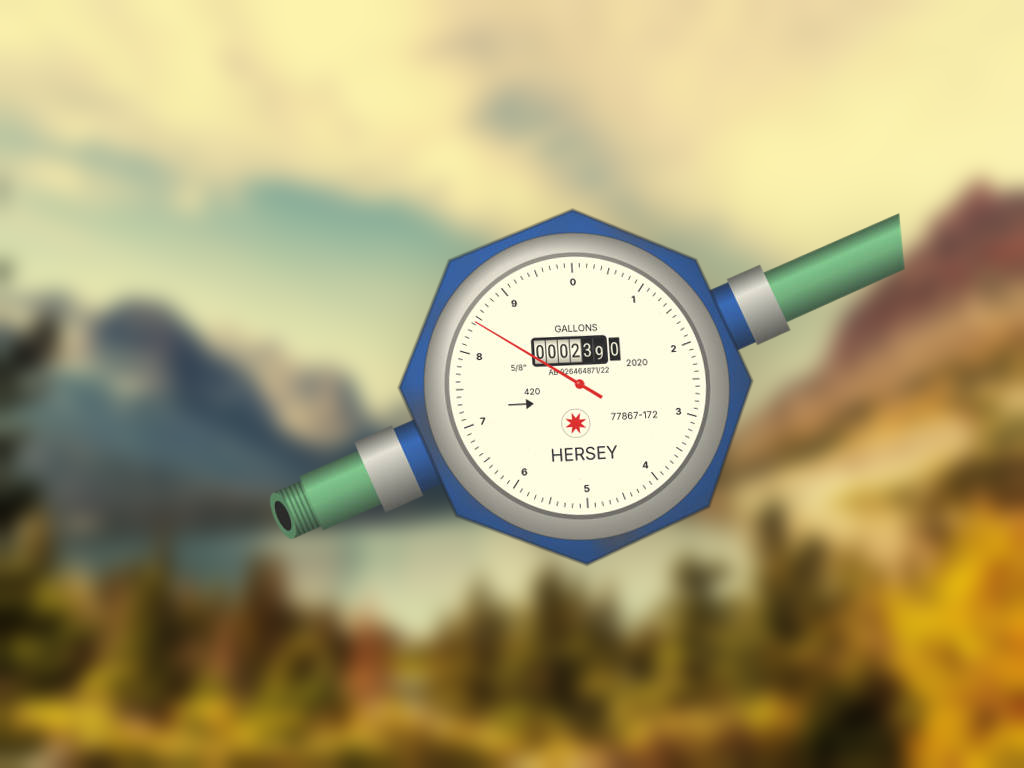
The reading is 2388.4
